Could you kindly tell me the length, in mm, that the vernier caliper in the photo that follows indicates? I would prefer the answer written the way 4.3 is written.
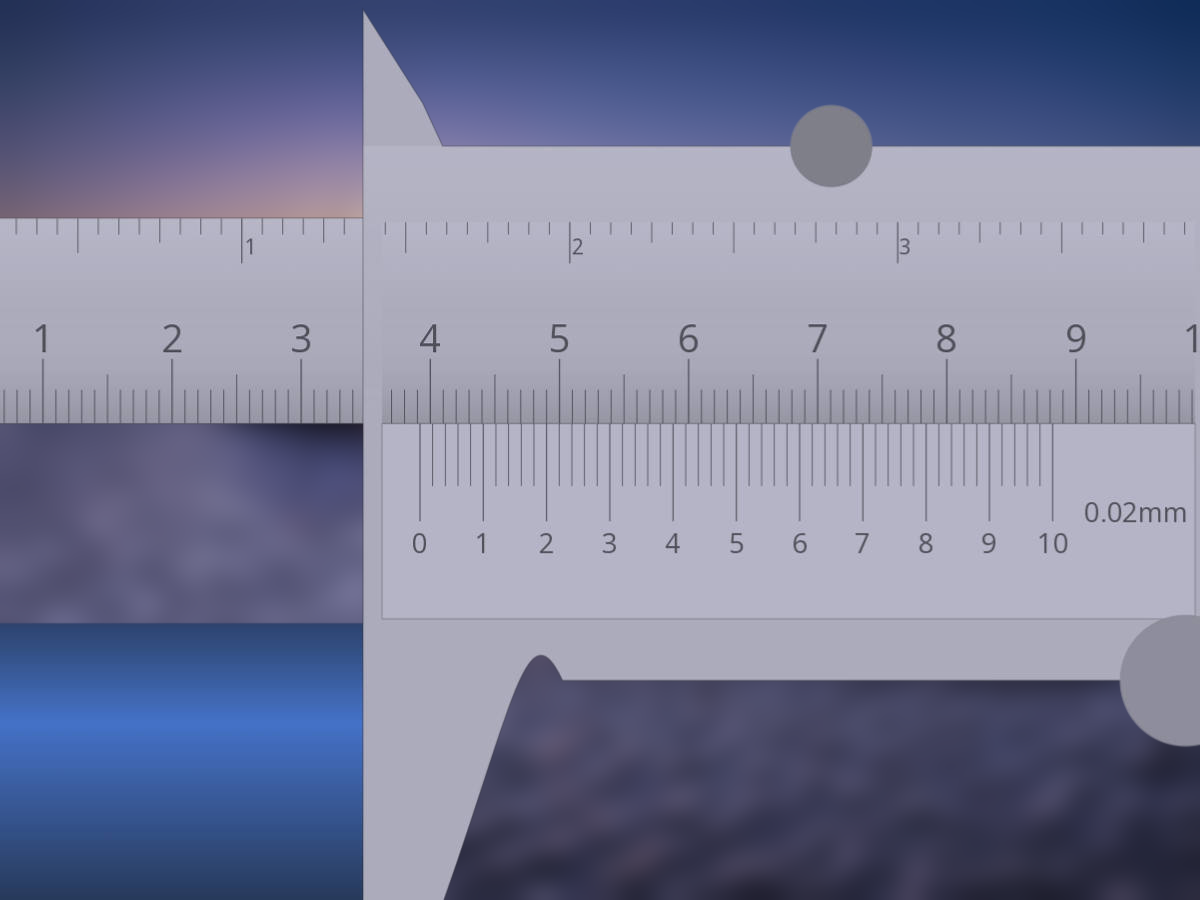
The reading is 39.2
